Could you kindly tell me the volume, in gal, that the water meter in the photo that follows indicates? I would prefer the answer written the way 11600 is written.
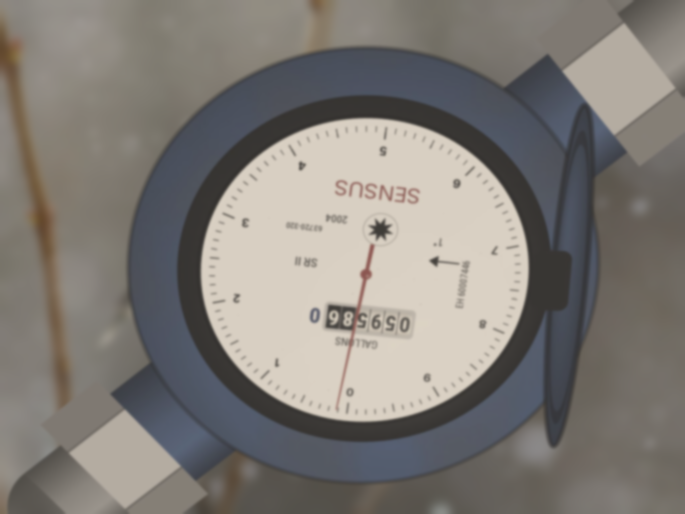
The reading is 595860.1
